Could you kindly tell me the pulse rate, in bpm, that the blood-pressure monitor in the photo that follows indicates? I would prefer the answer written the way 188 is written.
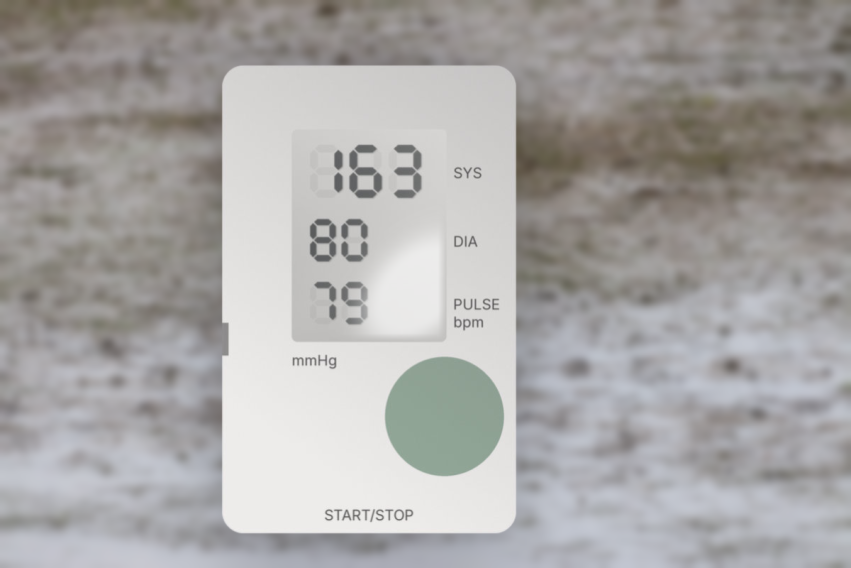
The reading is 79
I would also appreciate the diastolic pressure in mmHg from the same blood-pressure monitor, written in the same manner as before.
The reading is 80
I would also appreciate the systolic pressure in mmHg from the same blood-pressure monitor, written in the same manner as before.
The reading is 163
